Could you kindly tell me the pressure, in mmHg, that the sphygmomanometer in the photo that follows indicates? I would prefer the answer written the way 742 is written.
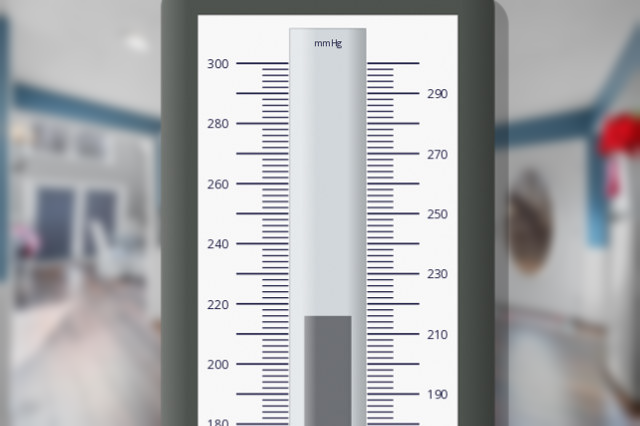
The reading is 216
